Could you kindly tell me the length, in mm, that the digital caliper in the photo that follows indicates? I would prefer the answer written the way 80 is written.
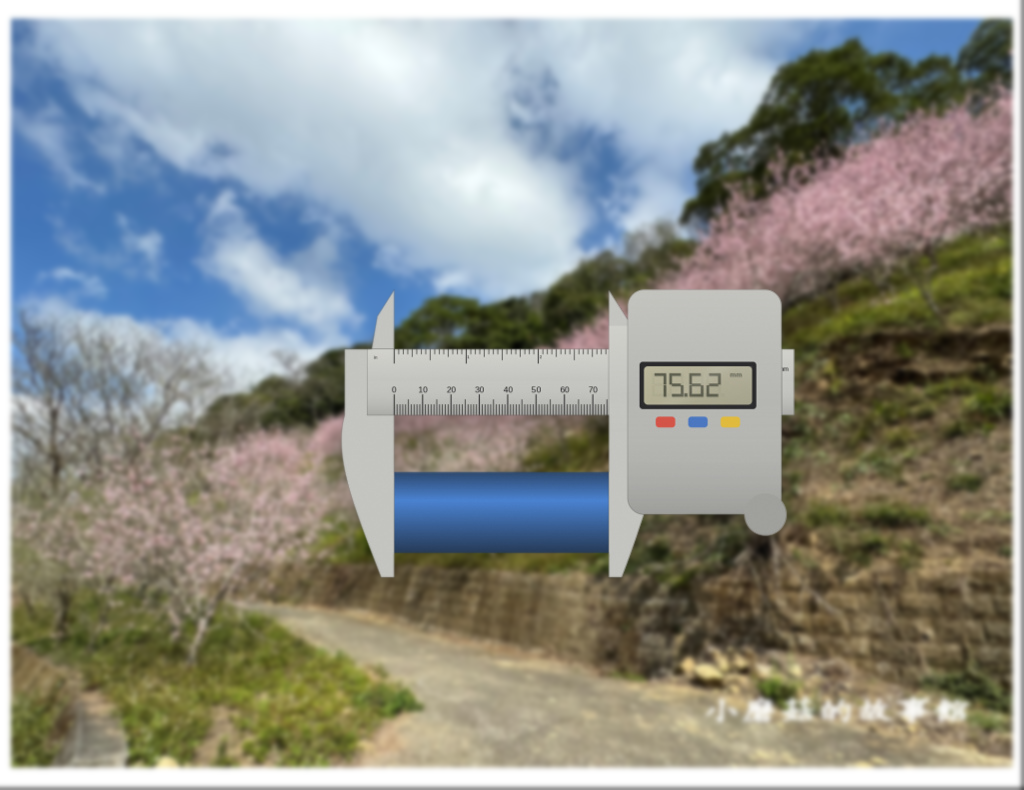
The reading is 75.62
